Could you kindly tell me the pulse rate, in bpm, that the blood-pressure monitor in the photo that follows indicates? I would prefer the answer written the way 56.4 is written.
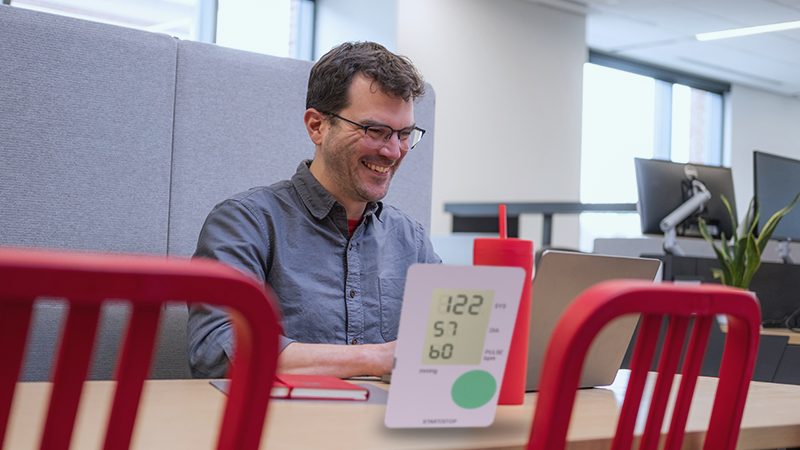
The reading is 60
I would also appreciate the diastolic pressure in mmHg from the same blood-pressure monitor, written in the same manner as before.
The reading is 57
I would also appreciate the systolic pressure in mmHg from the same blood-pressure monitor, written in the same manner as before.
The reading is 122
